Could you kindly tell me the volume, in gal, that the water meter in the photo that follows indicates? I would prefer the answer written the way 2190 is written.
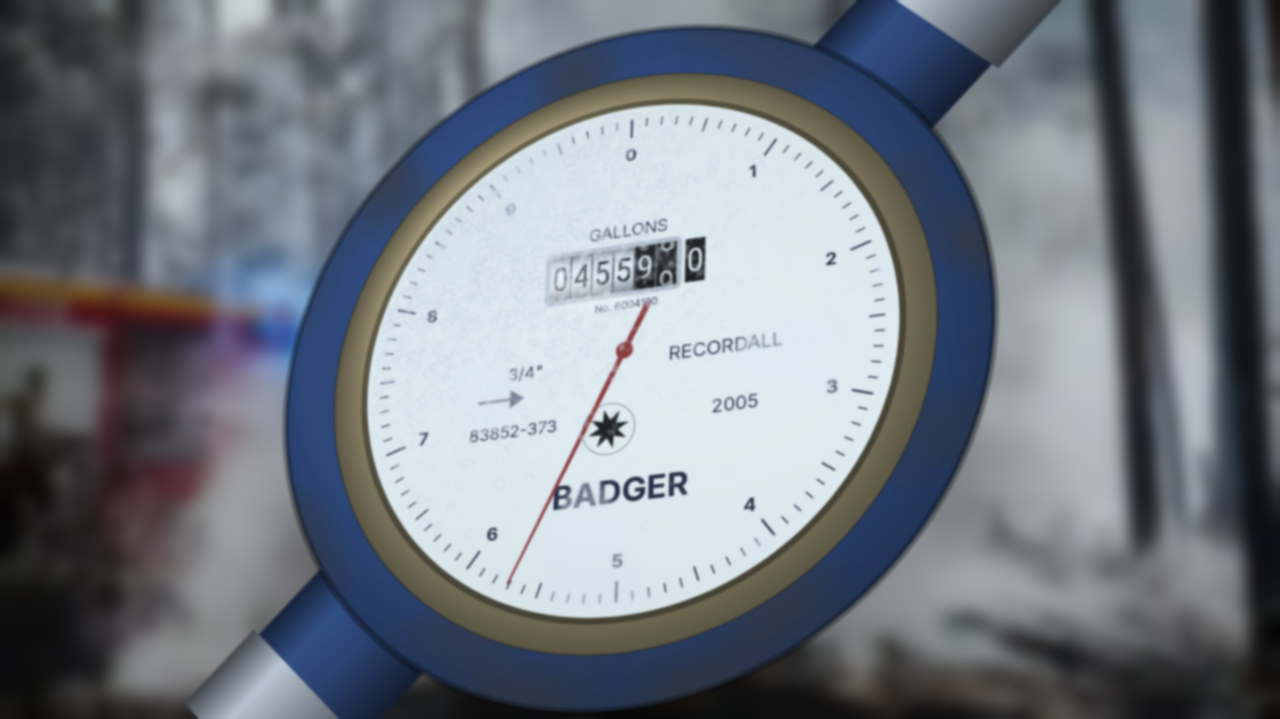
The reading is 455985.7
